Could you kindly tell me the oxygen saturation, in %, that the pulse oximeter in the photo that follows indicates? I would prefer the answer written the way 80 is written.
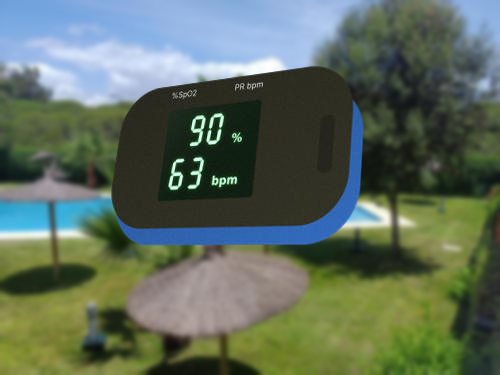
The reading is 90
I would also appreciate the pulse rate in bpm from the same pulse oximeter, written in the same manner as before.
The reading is 63
